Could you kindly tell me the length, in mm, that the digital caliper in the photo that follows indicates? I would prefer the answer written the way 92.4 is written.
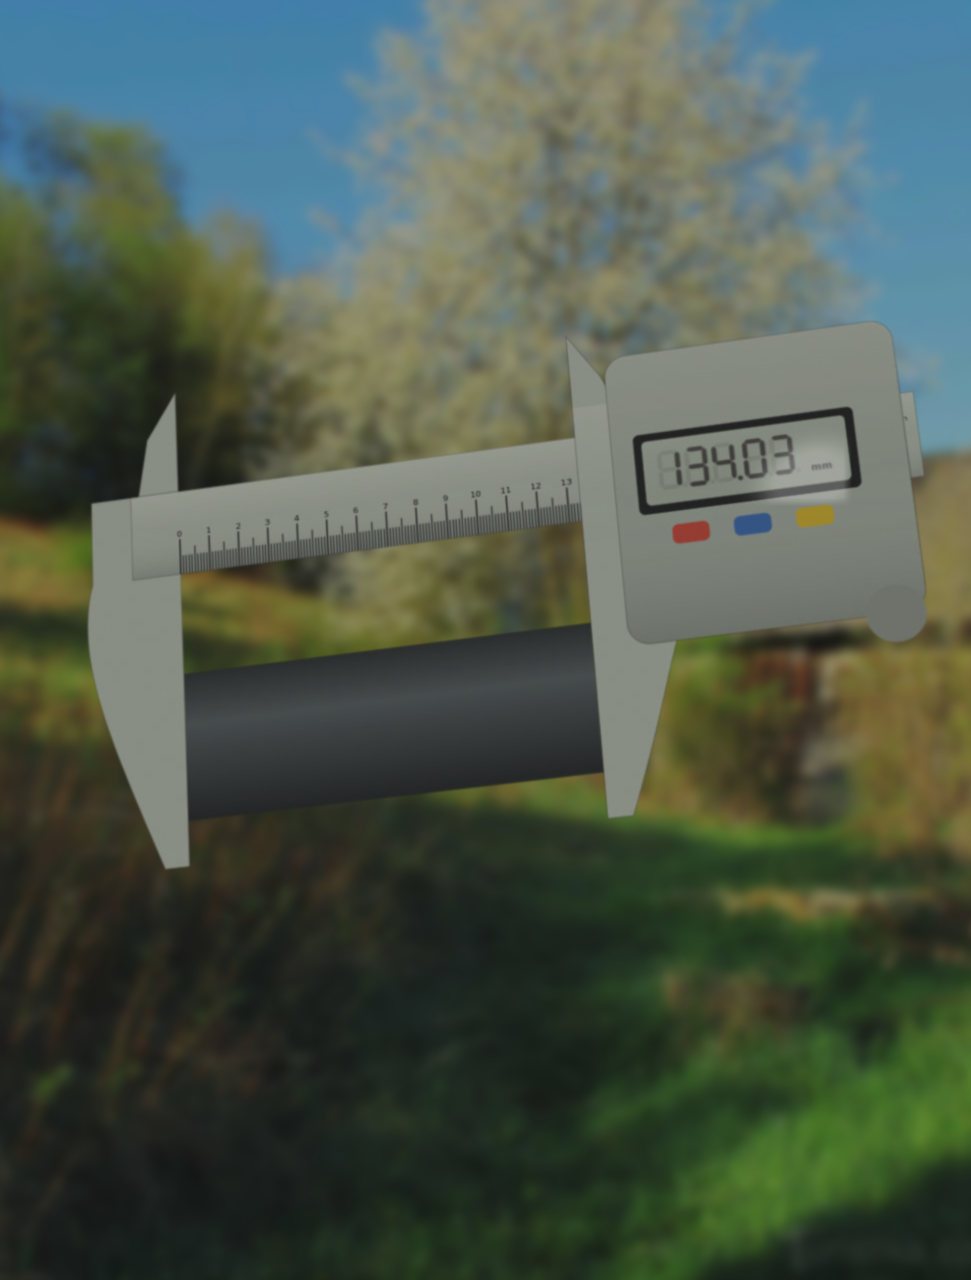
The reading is 134.03
